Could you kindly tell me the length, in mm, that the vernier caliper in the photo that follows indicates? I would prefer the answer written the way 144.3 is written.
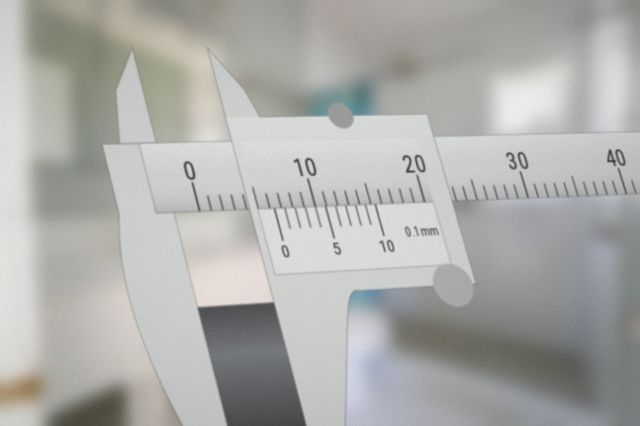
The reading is 6.4
